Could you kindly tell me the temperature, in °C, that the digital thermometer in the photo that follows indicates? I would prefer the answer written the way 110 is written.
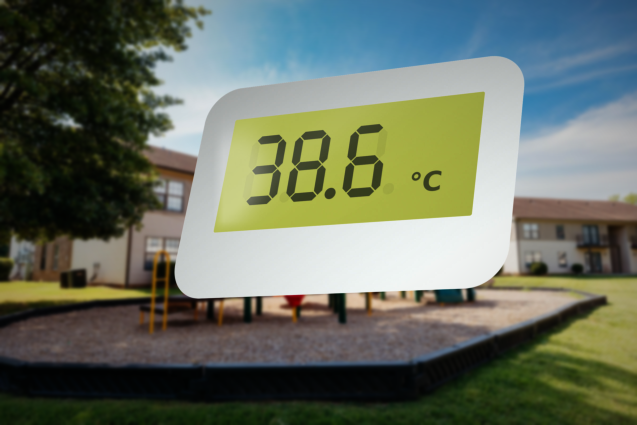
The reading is 38.6
